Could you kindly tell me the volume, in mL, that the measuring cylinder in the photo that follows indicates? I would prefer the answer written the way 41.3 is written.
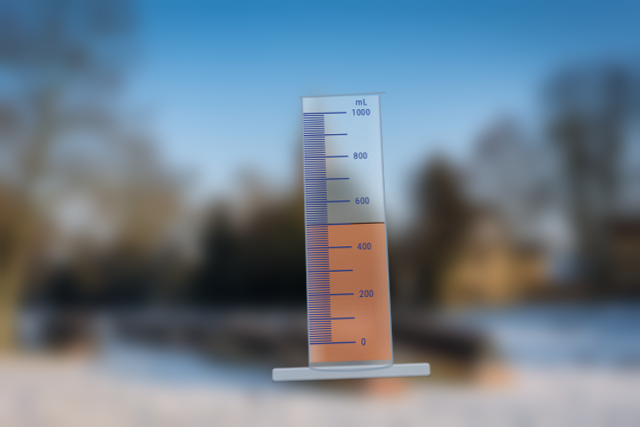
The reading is 500
